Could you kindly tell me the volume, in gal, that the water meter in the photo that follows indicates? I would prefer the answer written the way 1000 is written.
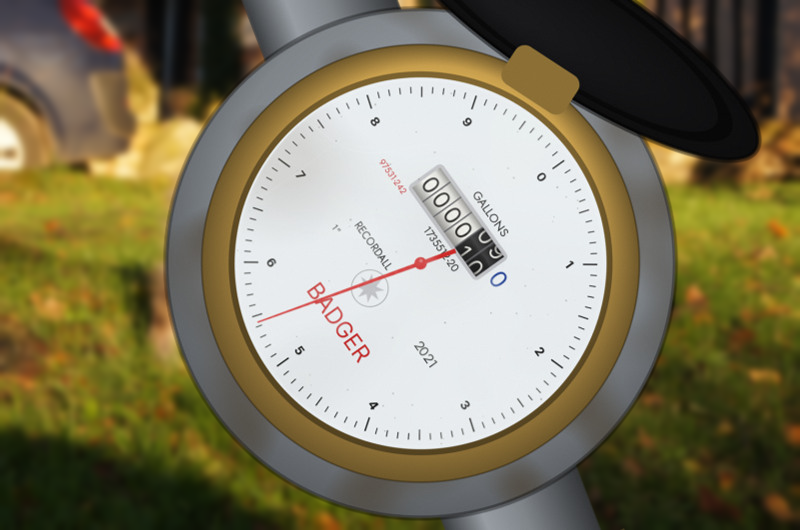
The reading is 95.4
